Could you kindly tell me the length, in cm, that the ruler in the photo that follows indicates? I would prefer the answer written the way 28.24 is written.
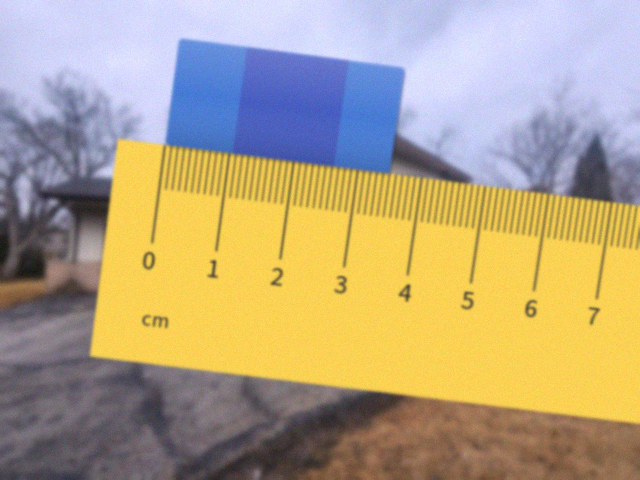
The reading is 3.5
